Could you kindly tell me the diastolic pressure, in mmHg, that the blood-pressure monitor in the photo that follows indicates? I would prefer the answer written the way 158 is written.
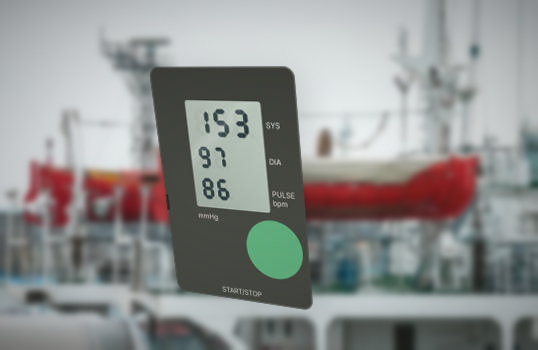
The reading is 97
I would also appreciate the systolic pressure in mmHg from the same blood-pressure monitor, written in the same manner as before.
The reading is 153
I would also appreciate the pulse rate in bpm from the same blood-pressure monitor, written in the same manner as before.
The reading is 86
